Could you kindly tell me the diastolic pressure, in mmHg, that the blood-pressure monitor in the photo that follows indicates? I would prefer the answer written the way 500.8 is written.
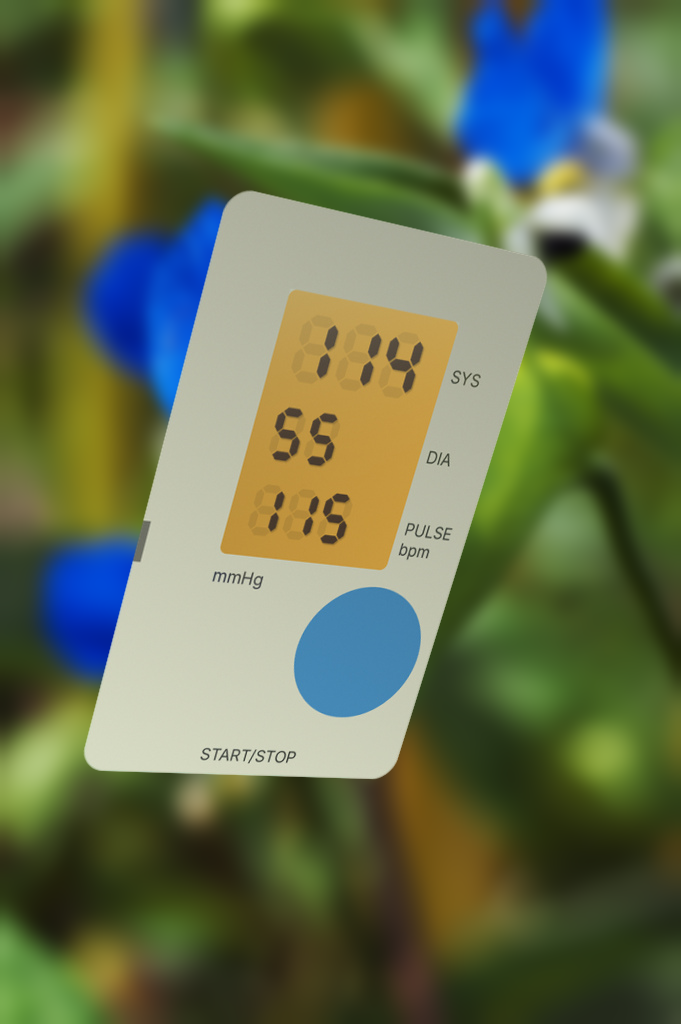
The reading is 55
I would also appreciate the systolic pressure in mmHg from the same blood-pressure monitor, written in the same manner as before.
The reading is 114
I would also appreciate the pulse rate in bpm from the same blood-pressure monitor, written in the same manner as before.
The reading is 115
